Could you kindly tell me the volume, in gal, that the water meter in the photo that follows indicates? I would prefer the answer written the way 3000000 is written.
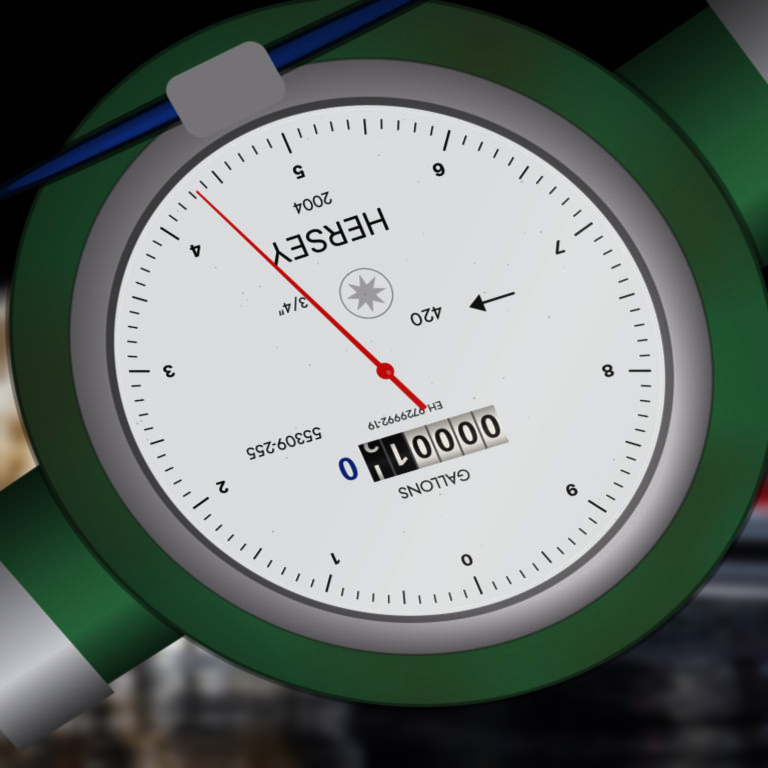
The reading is 114.3
